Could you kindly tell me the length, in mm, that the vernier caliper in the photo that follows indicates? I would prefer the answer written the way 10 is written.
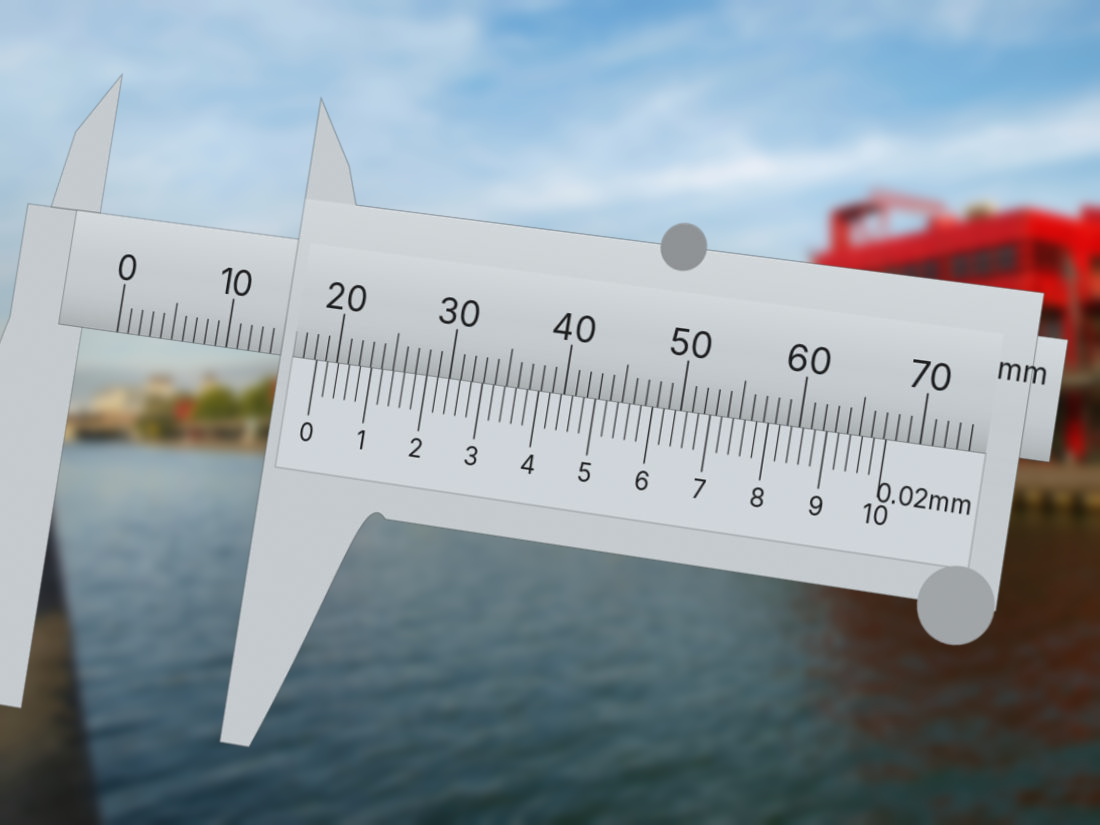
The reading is 18.2
